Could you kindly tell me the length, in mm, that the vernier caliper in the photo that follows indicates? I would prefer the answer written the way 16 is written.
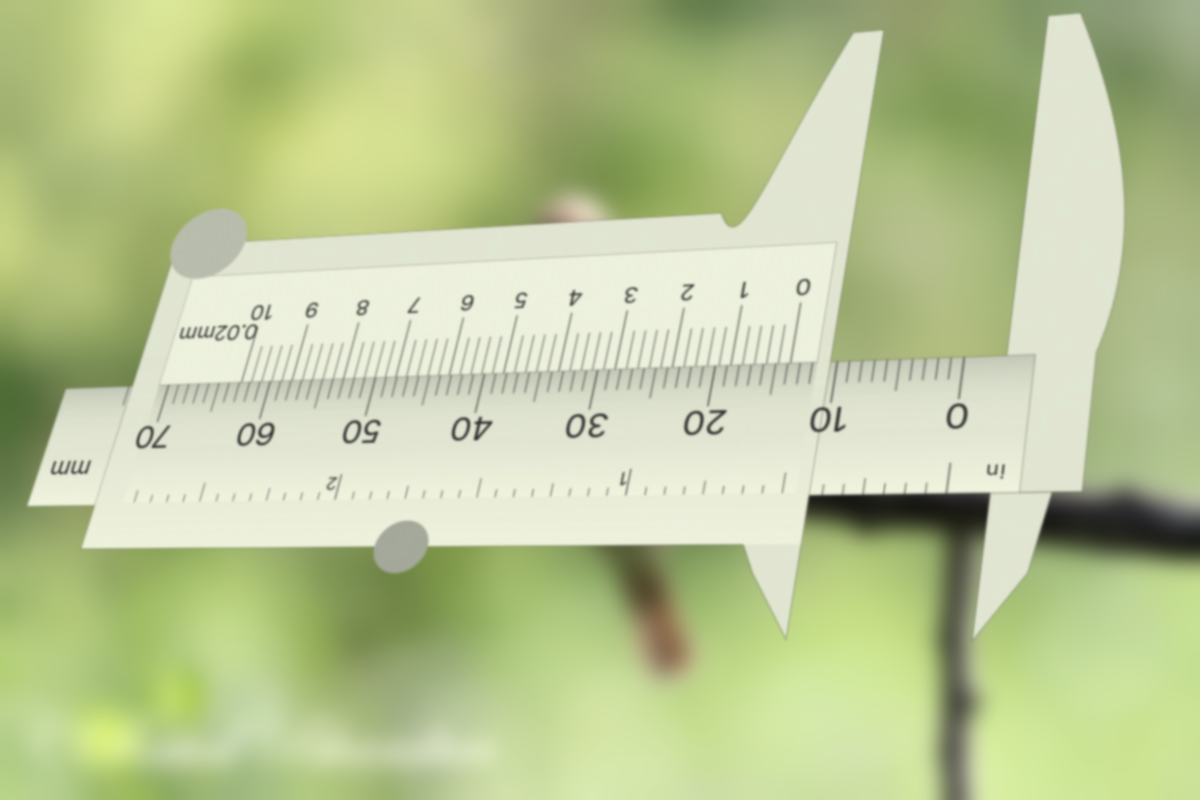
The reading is 13.8
